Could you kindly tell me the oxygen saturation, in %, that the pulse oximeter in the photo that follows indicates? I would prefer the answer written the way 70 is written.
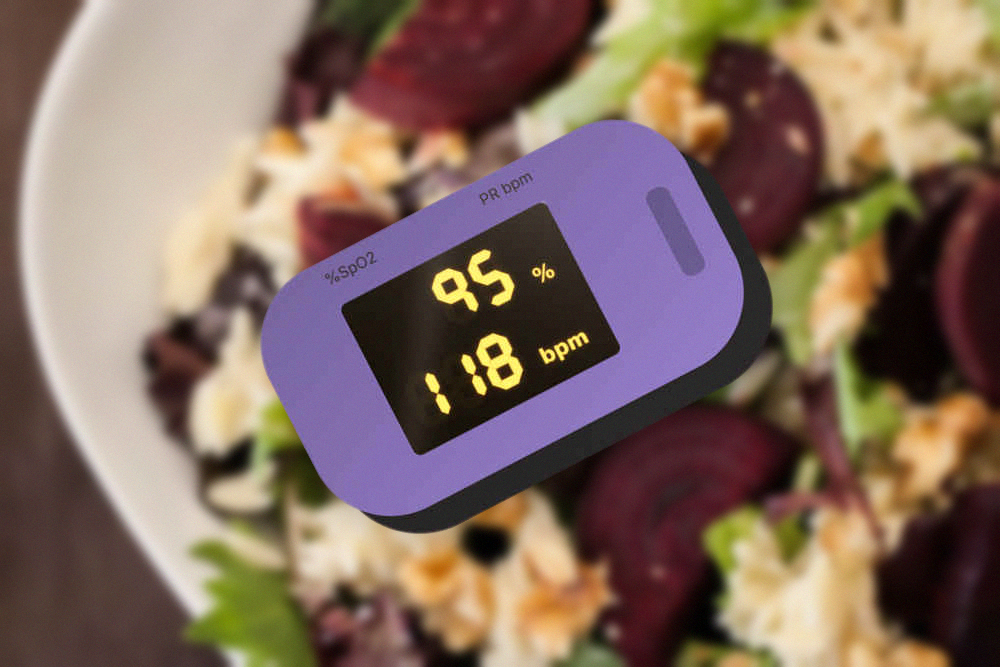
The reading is 95
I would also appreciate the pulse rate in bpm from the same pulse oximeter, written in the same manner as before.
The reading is 118
